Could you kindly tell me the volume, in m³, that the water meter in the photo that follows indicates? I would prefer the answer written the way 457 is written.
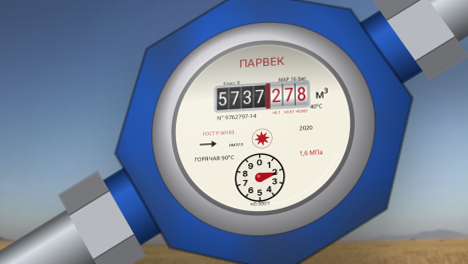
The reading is 5737.2782
